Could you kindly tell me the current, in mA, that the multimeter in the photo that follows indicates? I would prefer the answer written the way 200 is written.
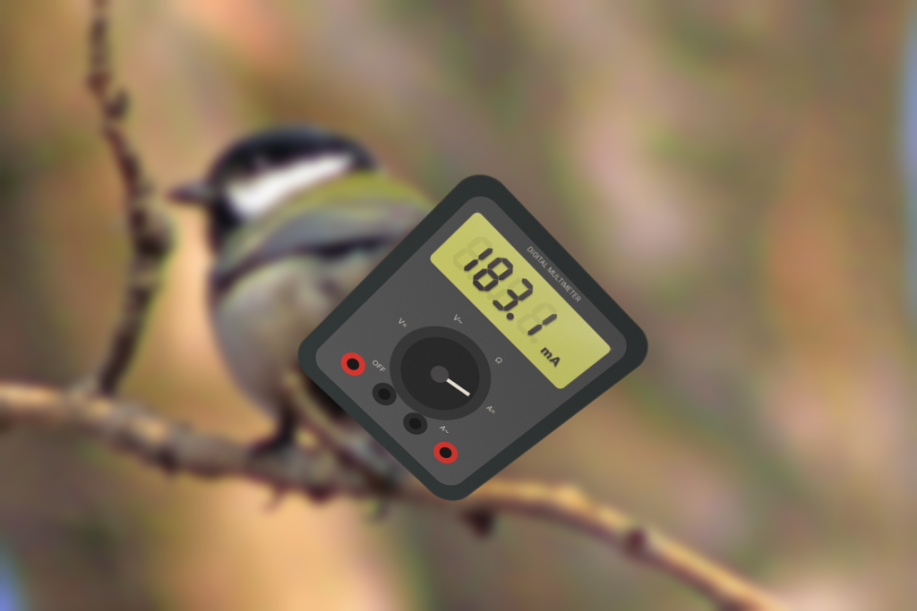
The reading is 183.1
